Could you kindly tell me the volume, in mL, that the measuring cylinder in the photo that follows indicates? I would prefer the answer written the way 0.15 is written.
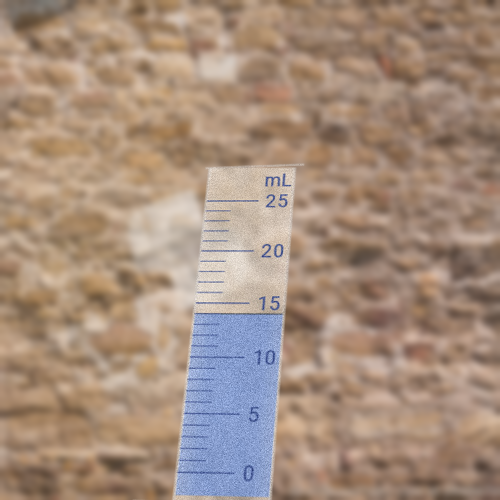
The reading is 14
